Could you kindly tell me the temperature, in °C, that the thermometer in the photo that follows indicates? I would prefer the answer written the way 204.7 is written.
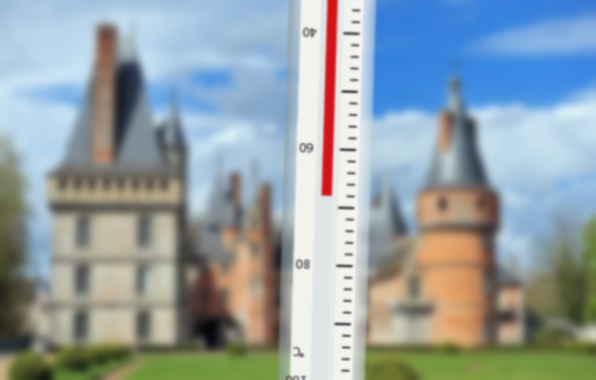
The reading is 68
